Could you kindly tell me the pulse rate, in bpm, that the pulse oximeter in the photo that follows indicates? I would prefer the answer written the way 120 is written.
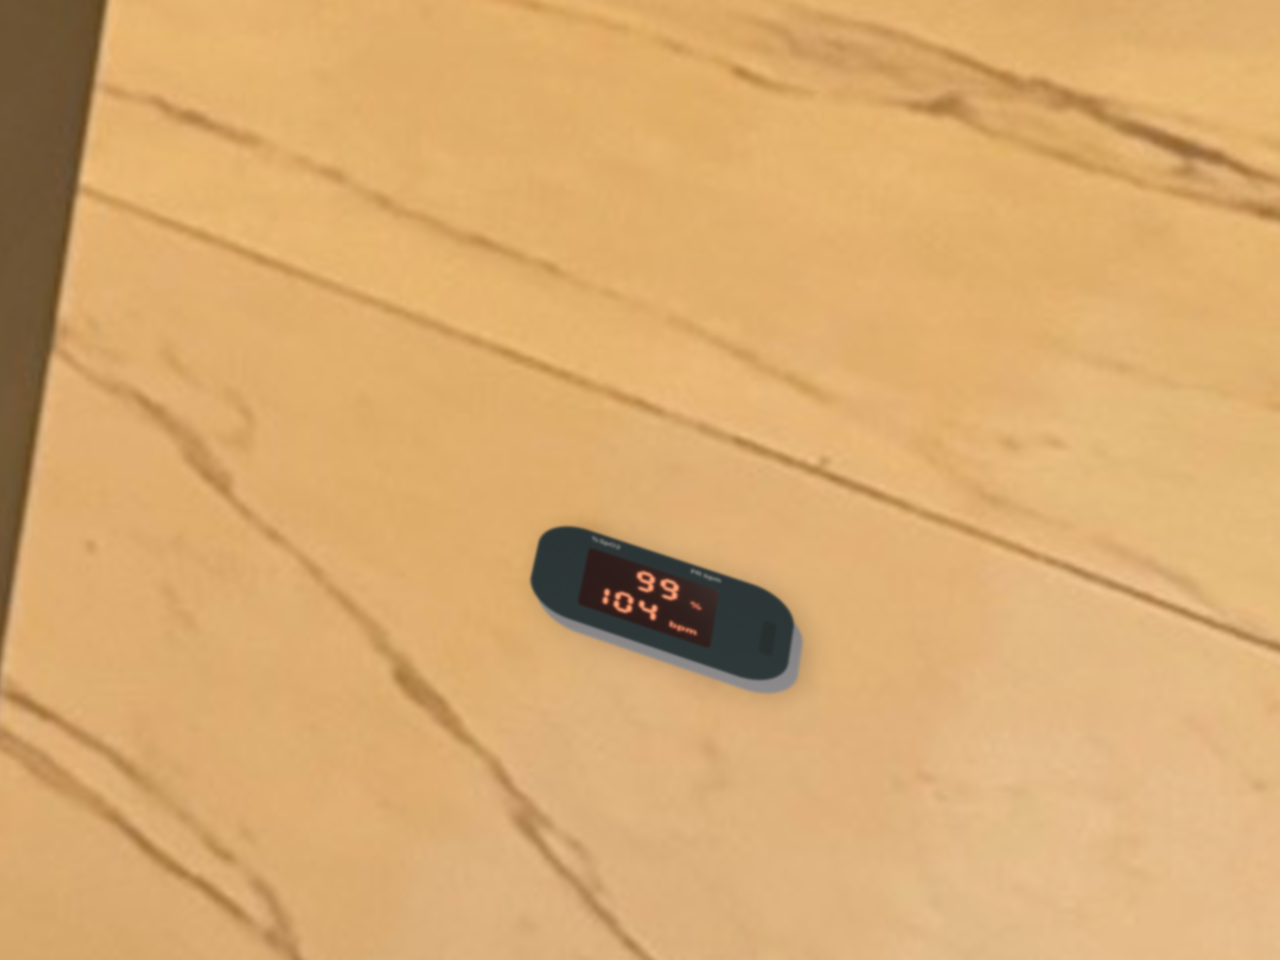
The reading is 104
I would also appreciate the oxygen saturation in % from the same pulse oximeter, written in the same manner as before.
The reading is 99
